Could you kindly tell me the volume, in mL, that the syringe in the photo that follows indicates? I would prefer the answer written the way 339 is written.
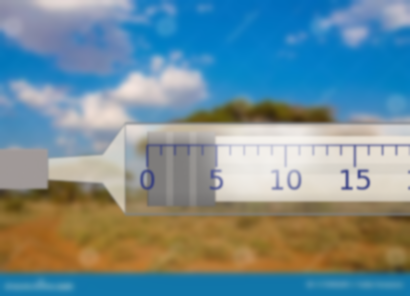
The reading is 0
